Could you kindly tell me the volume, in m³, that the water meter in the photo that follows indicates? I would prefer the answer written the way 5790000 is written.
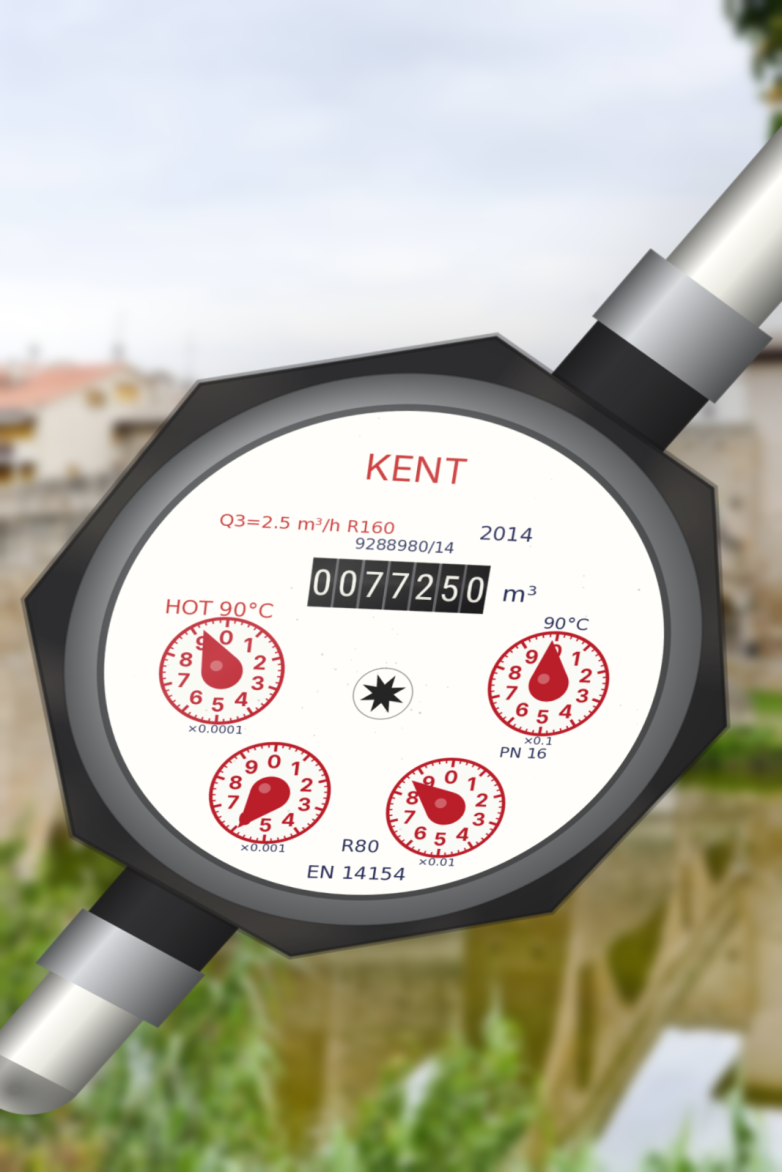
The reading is 77249.9859
